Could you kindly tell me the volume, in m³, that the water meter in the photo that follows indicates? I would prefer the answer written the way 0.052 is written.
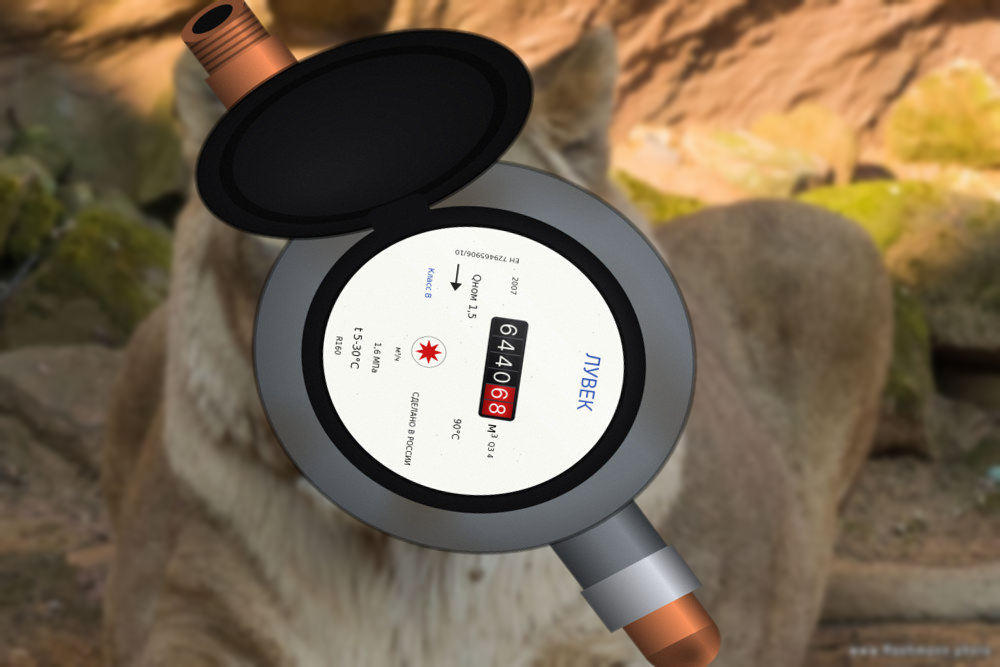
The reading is 6440.68
